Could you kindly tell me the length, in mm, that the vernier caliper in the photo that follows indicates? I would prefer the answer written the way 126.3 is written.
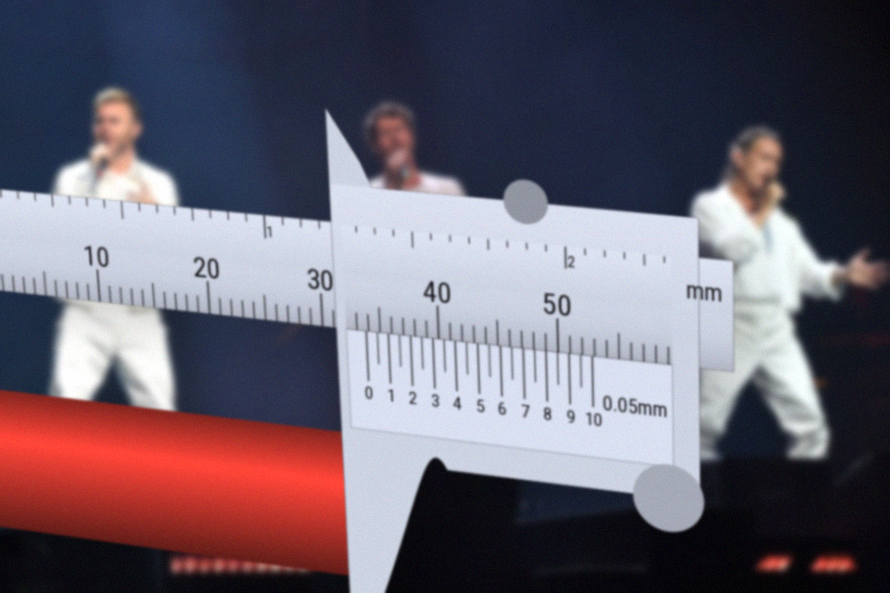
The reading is 33.8
